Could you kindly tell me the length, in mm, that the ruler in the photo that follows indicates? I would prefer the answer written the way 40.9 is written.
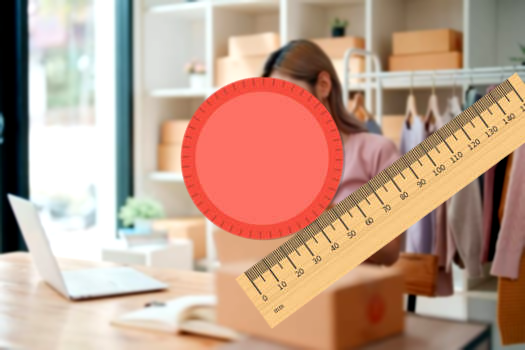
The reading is 75
